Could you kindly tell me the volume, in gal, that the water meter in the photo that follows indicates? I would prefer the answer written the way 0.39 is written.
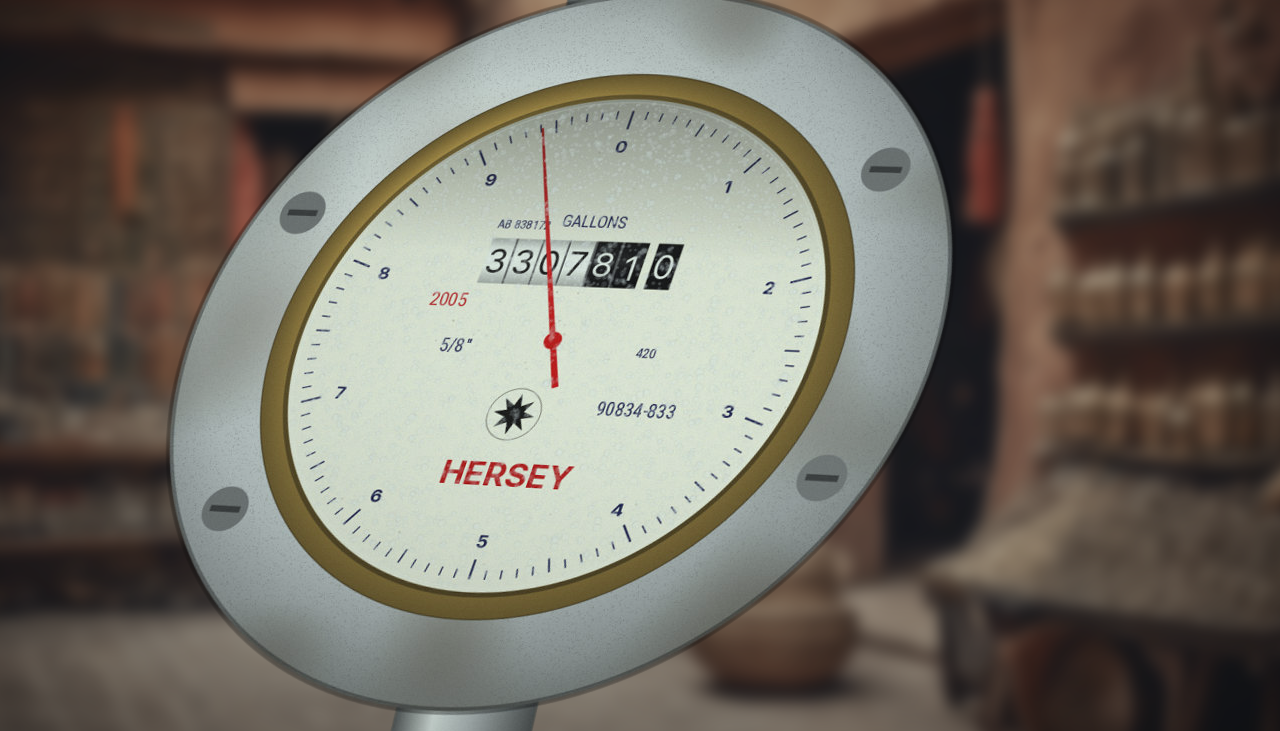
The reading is 3307809.4
